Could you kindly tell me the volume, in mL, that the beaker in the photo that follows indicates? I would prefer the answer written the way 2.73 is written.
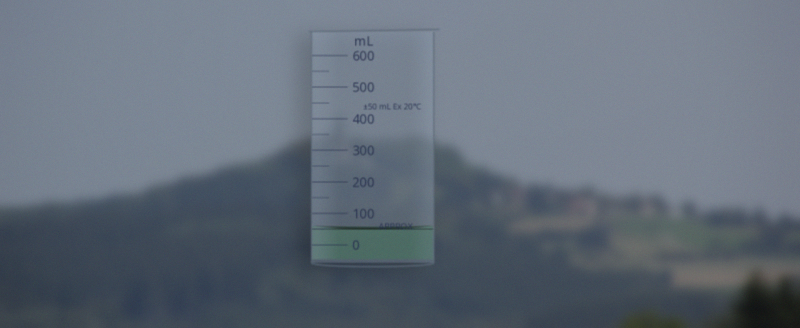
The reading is 50
